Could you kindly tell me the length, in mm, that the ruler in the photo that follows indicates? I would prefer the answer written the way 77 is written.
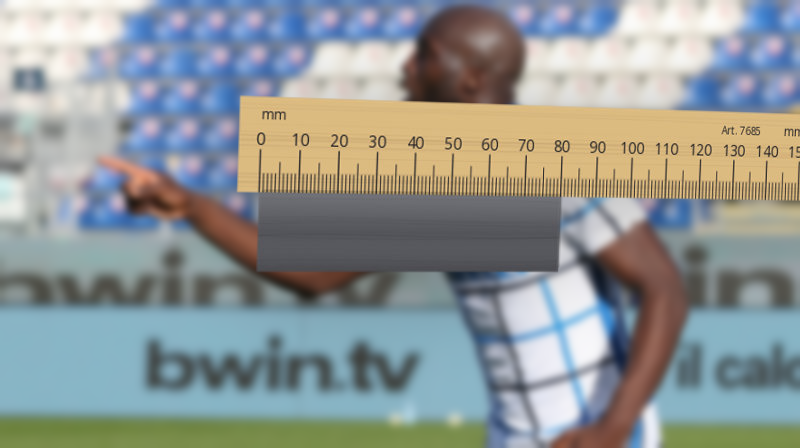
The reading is 80
